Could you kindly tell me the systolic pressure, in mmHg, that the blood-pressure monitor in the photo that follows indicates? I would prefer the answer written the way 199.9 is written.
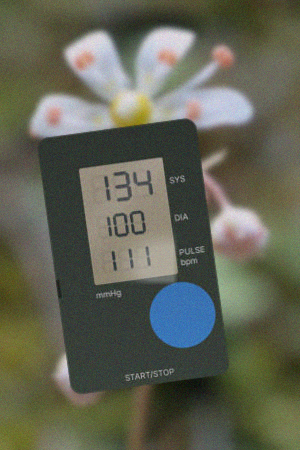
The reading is 134
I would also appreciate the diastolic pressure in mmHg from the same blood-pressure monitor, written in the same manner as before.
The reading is 100
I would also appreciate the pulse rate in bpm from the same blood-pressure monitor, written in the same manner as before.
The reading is 111
